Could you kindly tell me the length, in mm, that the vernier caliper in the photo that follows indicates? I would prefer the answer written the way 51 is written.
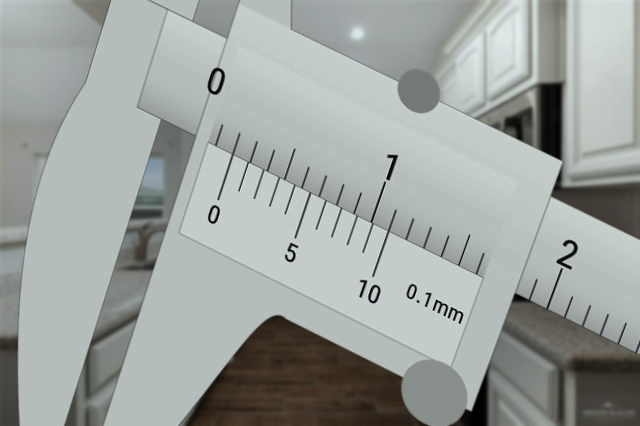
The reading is 2.0
